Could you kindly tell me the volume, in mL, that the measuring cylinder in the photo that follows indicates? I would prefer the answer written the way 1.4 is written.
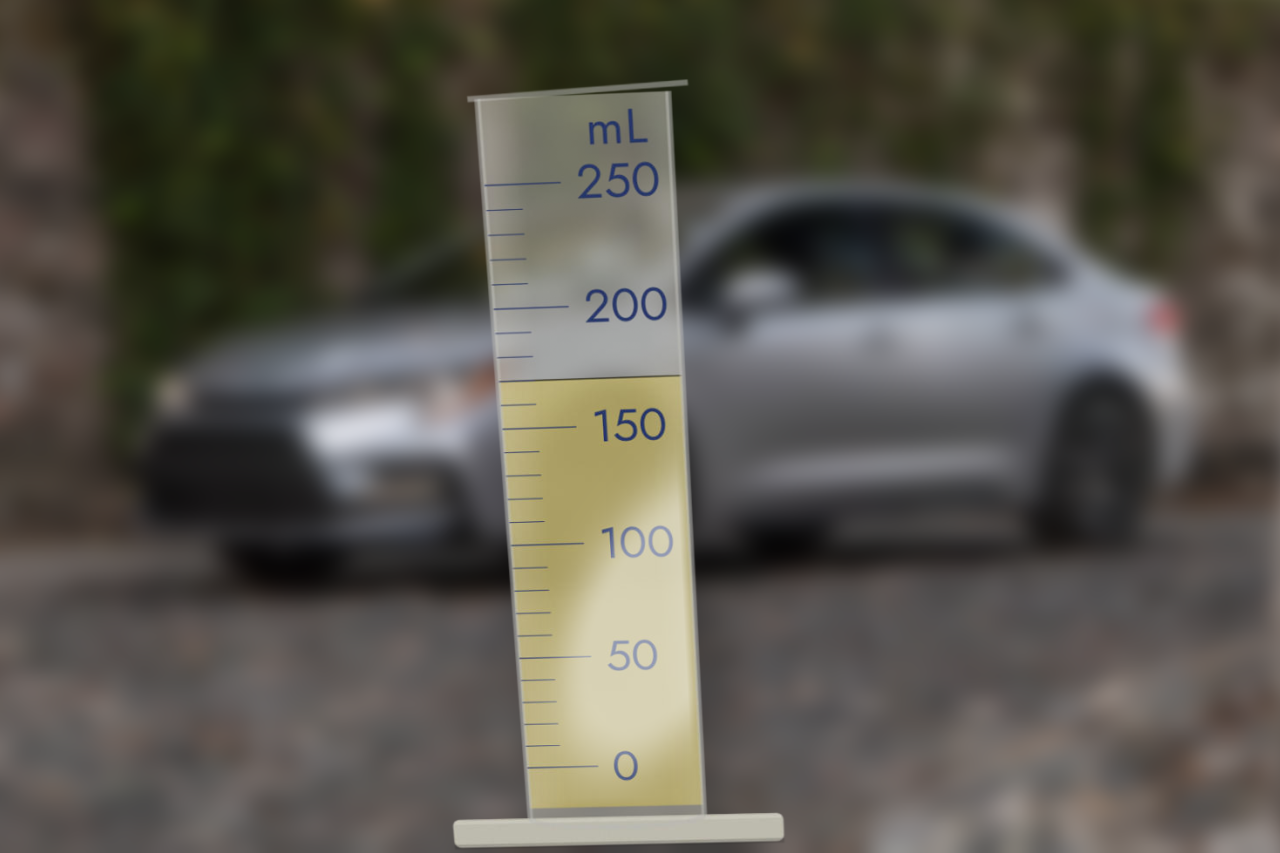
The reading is 170
